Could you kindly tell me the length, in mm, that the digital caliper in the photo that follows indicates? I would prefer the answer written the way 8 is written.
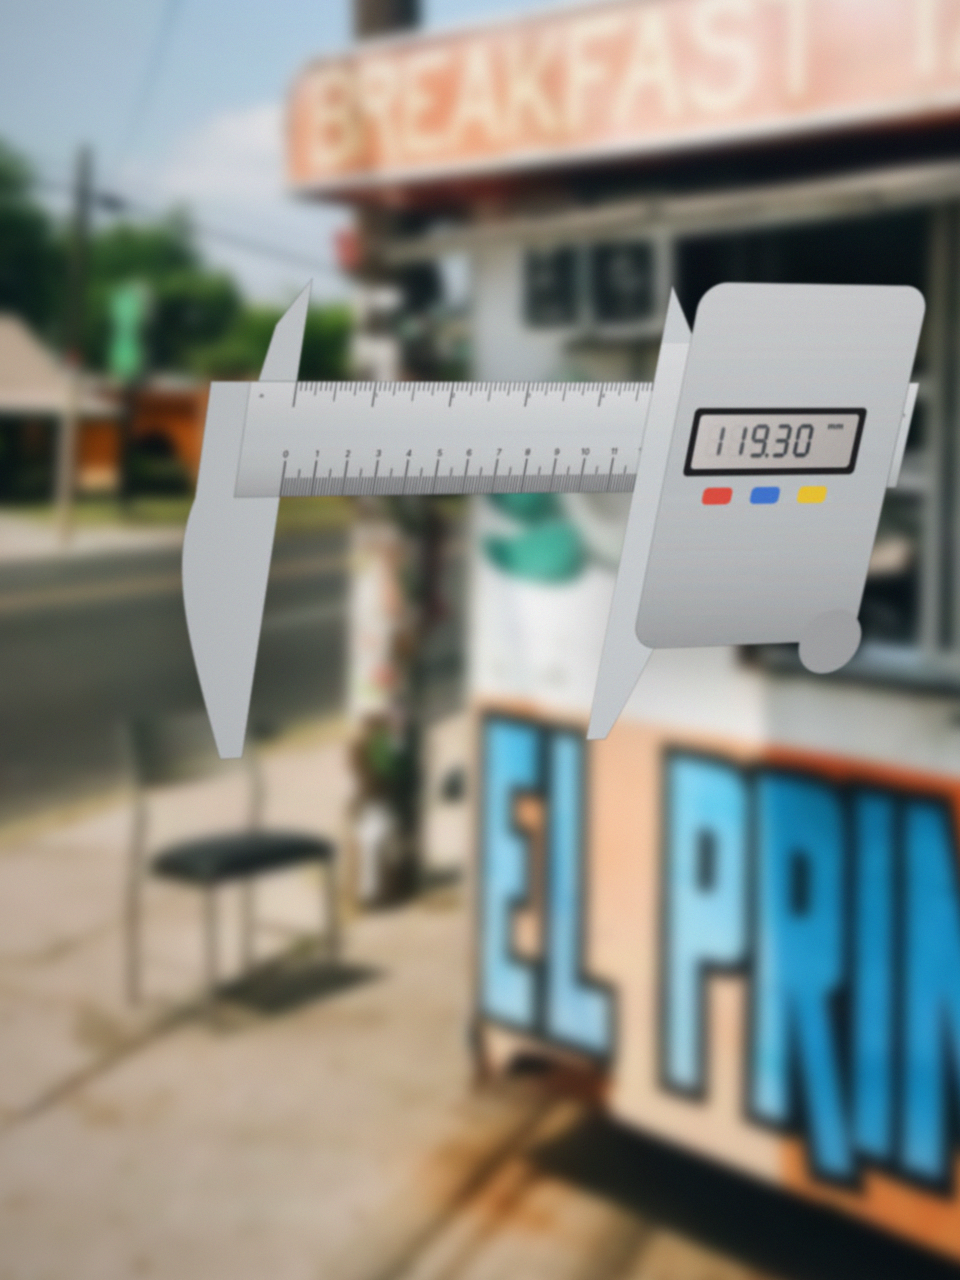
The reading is 119.30
